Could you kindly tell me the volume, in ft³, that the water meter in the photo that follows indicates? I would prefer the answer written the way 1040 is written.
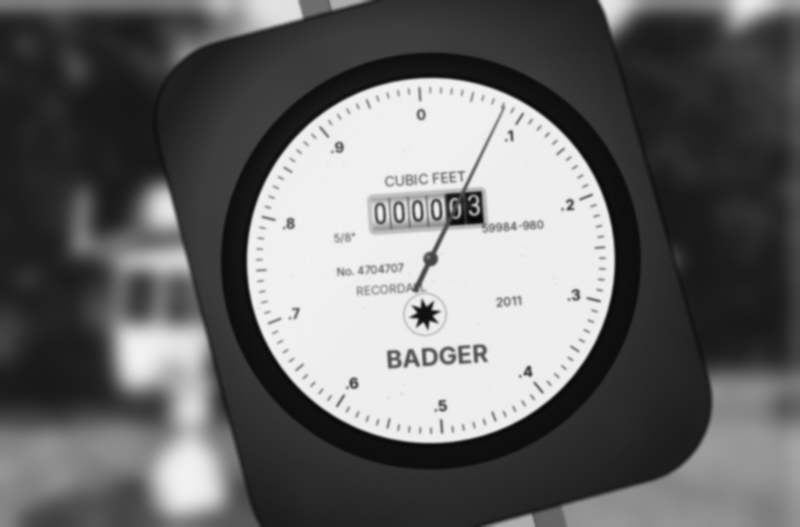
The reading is 3.08
